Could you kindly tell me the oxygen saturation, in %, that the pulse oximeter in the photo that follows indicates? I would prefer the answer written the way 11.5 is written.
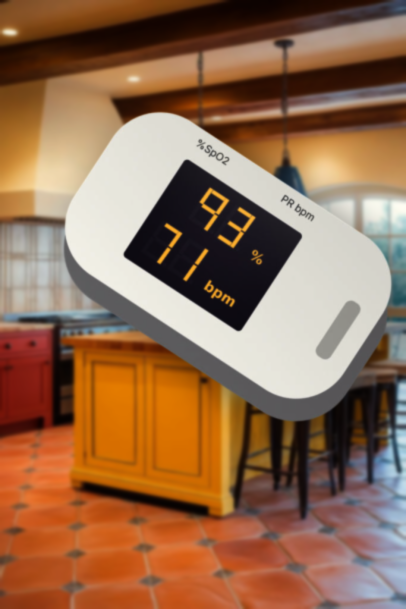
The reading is 93
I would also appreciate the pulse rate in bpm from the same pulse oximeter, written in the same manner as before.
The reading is 71
